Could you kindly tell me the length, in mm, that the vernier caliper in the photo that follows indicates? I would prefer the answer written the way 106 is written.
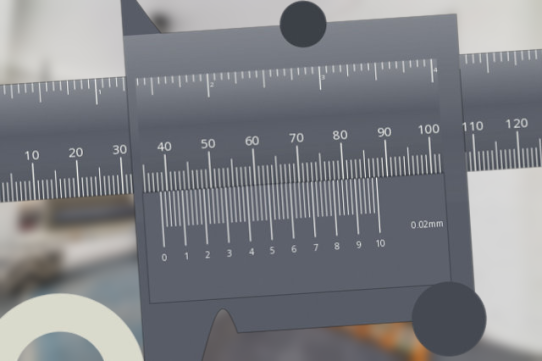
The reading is 38.5
